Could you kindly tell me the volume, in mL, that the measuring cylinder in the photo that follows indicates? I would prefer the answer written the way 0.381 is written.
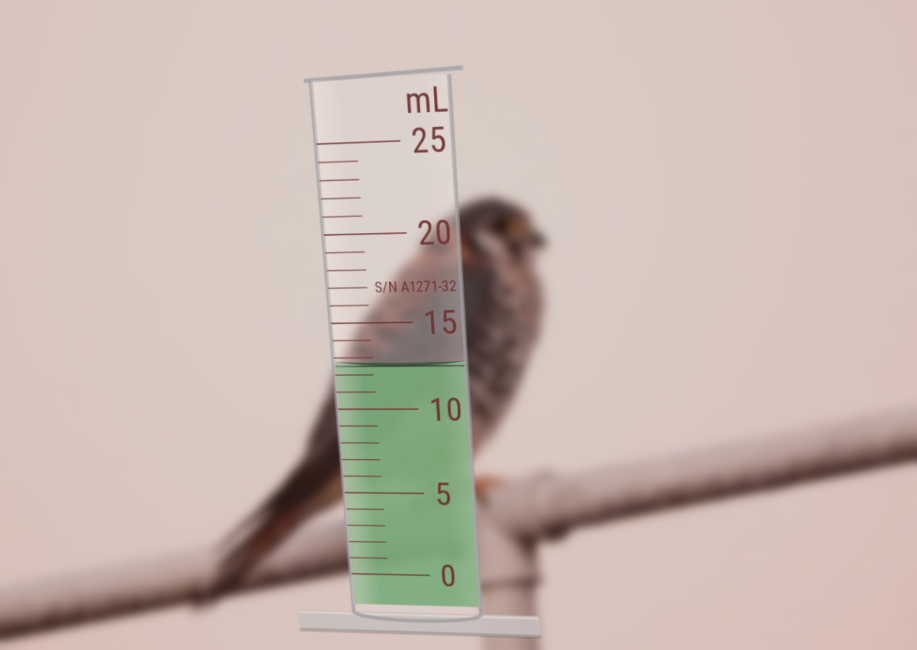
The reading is 12.5
